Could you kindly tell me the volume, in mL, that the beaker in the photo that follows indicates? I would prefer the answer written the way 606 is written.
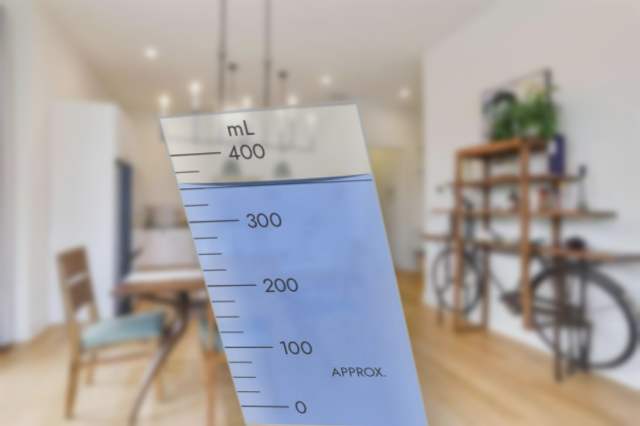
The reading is 350
